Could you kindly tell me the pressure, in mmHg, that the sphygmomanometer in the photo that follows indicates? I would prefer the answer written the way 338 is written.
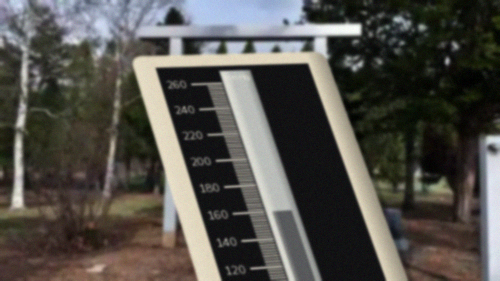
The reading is 160
